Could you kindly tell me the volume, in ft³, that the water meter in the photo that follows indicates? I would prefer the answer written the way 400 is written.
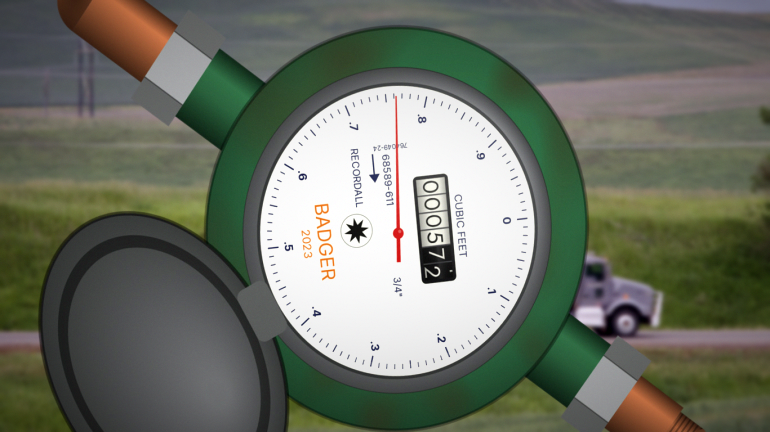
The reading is 571.76
